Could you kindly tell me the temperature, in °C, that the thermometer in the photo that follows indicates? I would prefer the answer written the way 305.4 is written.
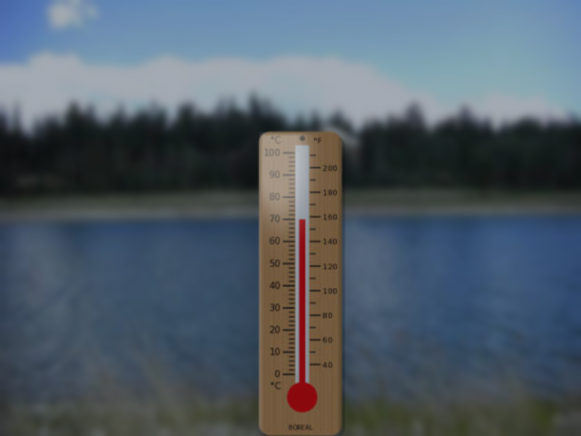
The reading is 70
